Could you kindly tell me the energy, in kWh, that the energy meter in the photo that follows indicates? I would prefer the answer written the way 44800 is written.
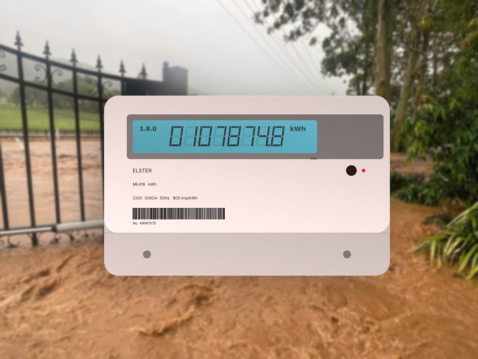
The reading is 107874.8
